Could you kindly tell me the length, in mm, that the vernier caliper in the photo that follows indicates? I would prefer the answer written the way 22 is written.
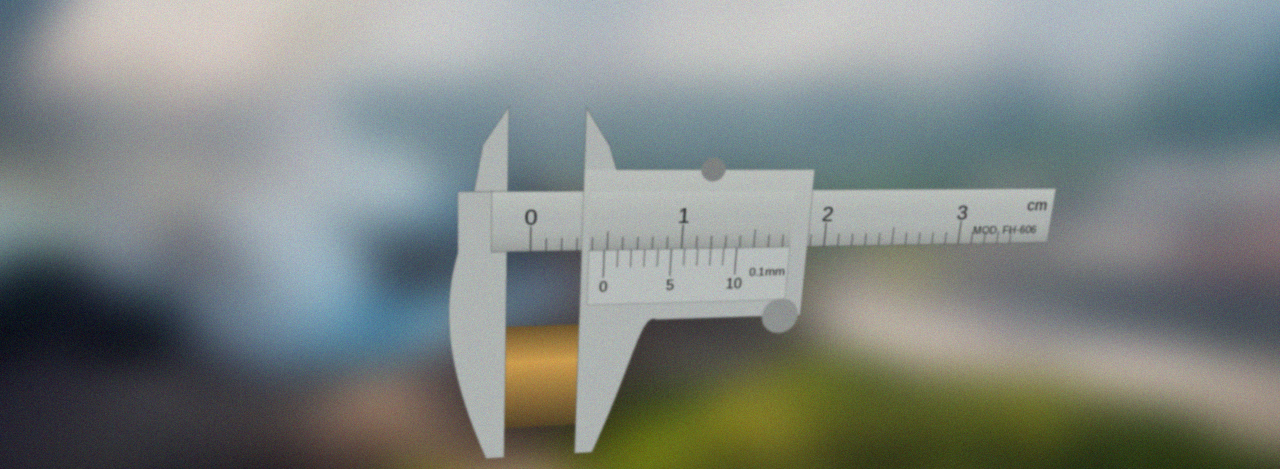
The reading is 4.8
